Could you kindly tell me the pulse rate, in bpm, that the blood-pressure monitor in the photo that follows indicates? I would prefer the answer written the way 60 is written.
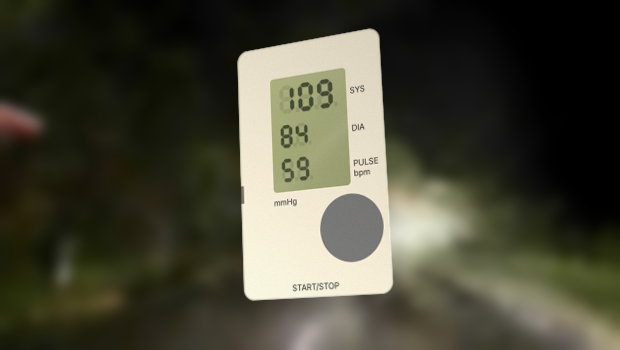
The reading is 59
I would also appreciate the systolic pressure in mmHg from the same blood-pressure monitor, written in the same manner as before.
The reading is 109
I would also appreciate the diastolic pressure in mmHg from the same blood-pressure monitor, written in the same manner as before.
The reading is 84
